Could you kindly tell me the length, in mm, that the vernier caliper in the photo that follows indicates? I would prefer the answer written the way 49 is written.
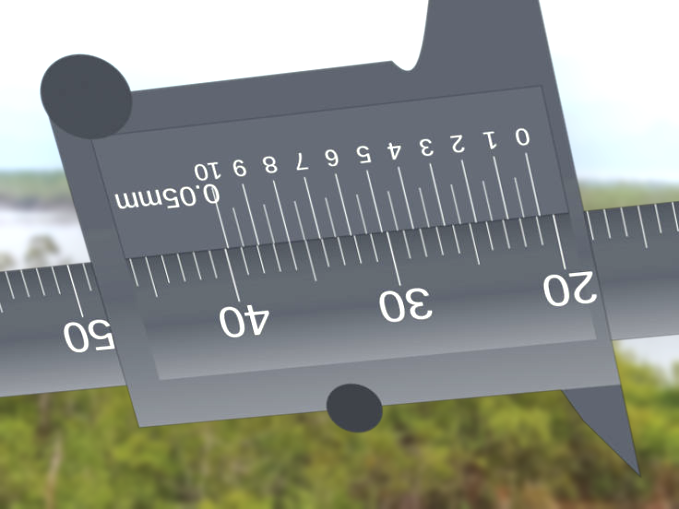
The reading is 20.8
